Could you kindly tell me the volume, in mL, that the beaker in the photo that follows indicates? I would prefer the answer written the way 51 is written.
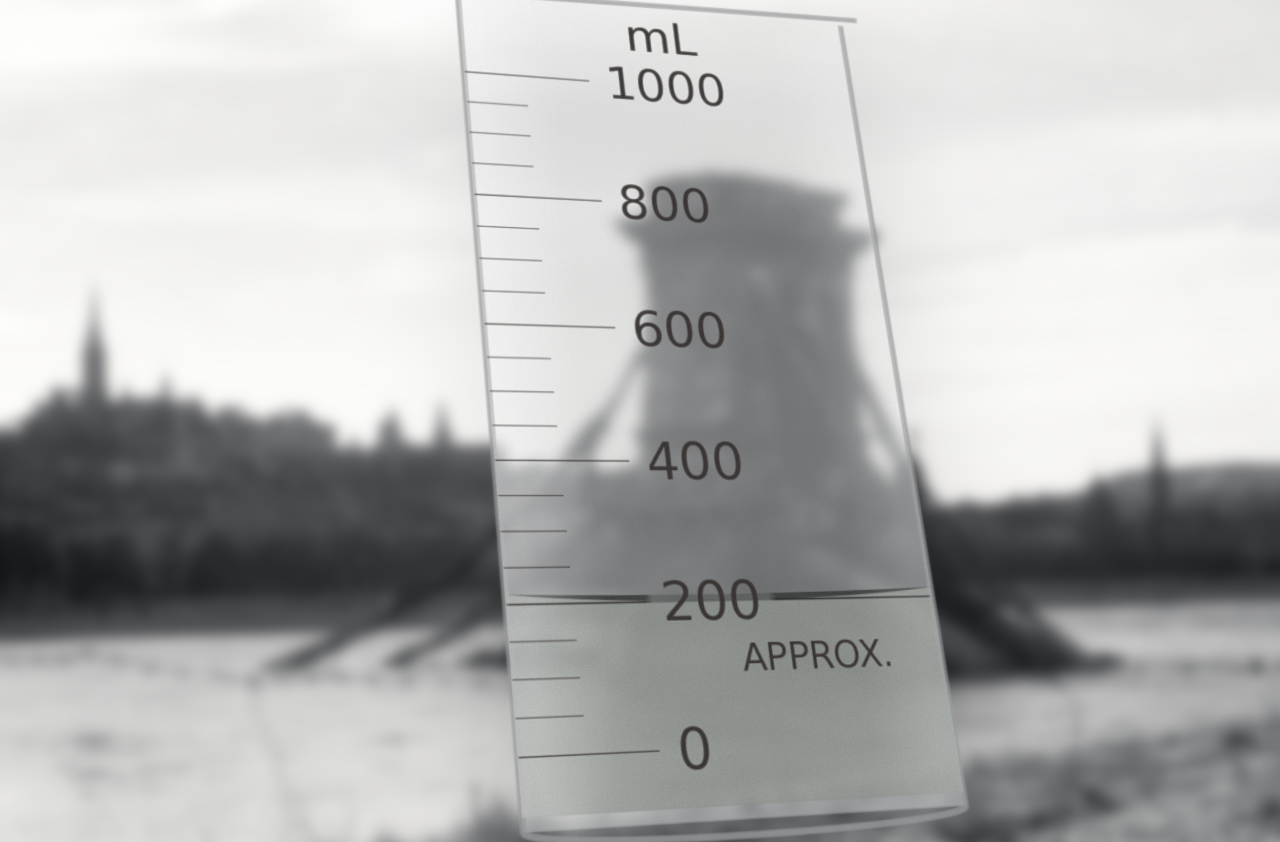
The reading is 200
